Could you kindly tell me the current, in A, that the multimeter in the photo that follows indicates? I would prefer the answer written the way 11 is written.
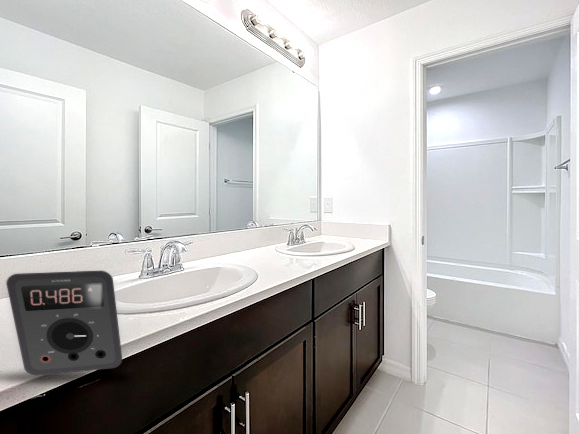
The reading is 0.486
